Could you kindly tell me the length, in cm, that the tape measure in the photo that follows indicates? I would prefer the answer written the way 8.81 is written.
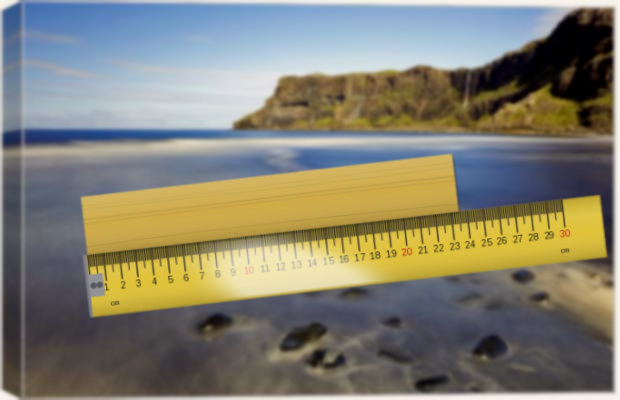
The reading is 23.5
